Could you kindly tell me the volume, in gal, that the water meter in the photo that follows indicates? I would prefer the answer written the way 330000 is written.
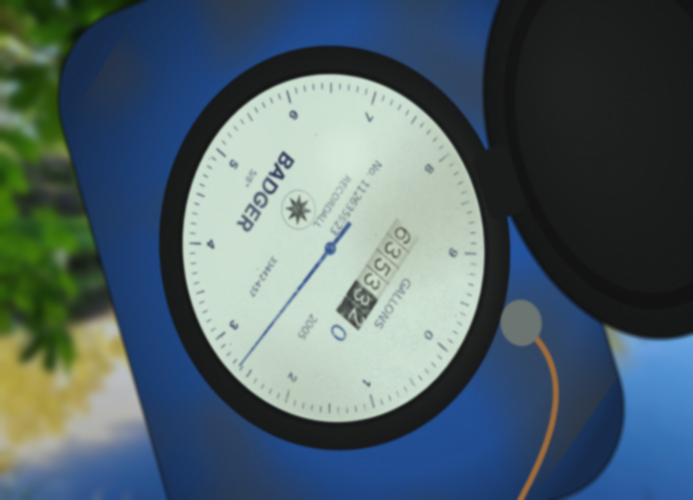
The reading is 6353322.6
